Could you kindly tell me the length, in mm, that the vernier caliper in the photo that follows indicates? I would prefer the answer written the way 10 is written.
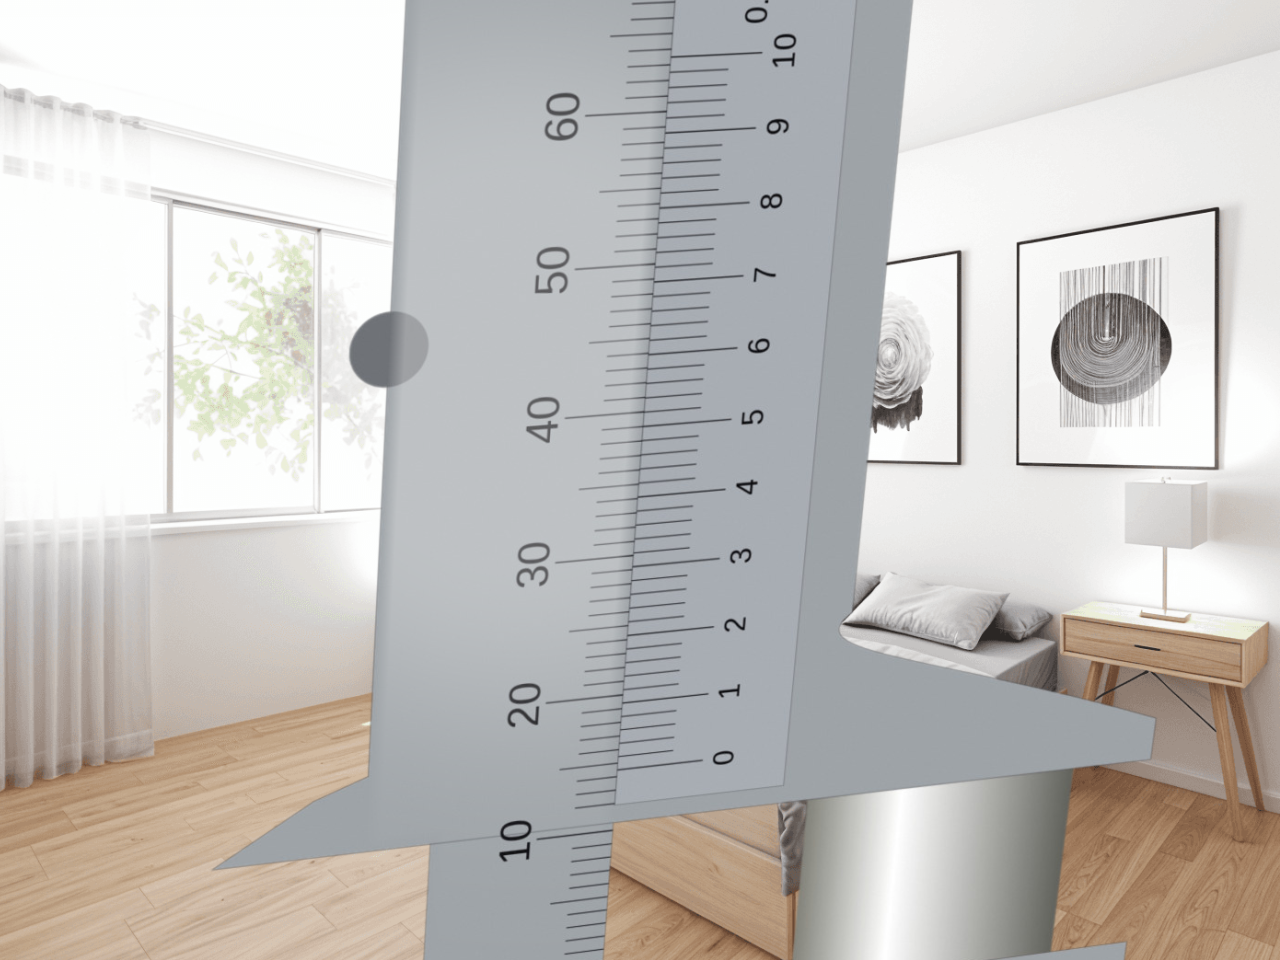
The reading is 14.5
